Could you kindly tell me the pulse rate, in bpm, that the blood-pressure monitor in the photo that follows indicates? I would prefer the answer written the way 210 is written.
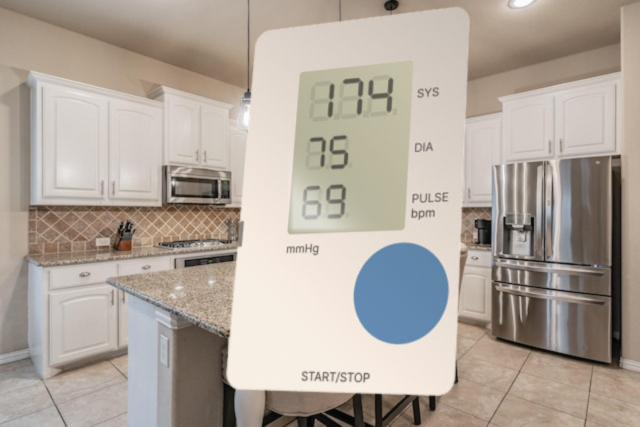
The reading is 69
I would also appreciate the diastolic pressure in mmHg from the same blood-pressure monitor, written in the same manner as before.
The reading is 75
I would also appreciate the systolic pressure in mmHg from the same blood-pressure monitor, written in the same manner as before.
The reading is 174
